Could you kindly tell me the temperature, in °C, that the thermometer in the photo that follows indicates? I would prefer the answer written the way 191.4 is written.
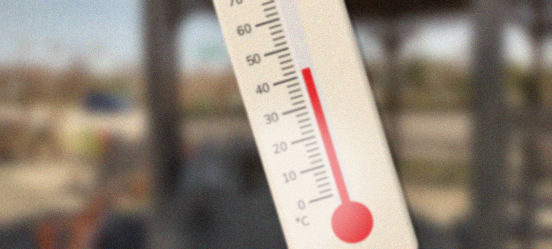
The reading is 42
